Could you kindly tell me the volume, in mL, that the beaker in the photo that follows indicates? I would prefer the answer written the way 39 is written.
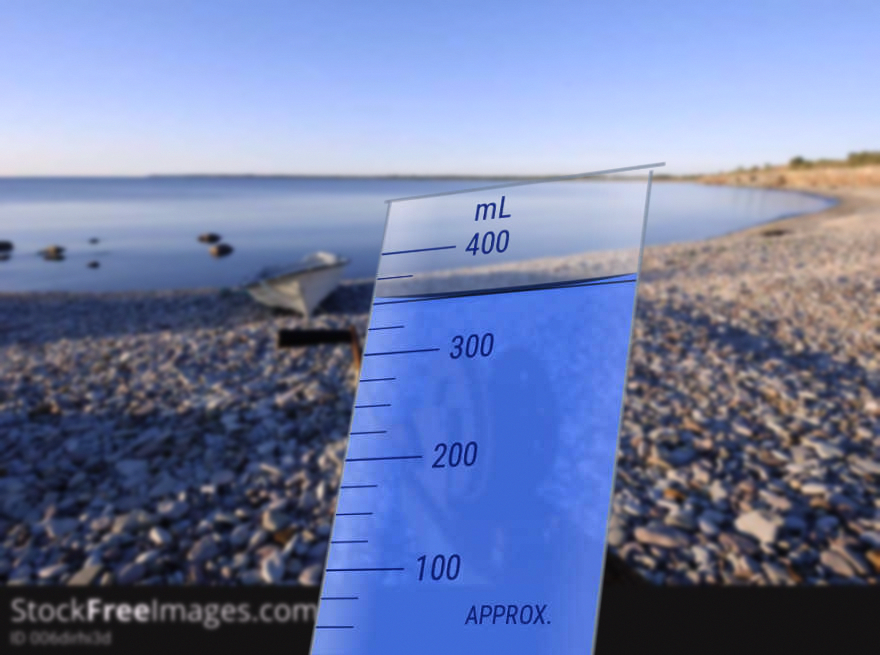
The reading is 350
